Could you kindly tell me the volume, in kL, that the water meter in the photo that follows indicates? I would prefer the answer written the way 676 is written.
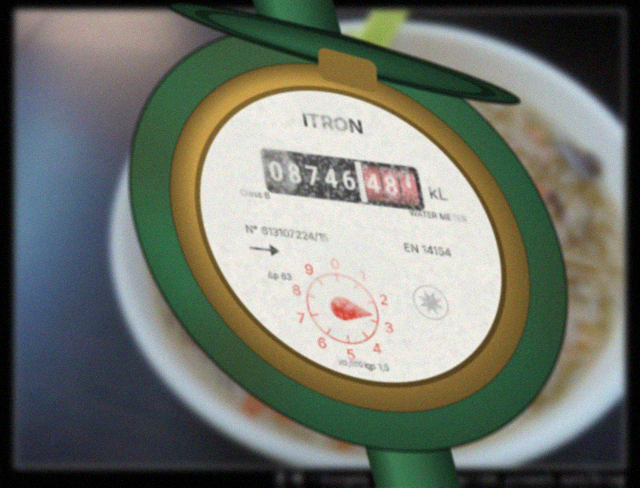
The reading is 8746.4812
